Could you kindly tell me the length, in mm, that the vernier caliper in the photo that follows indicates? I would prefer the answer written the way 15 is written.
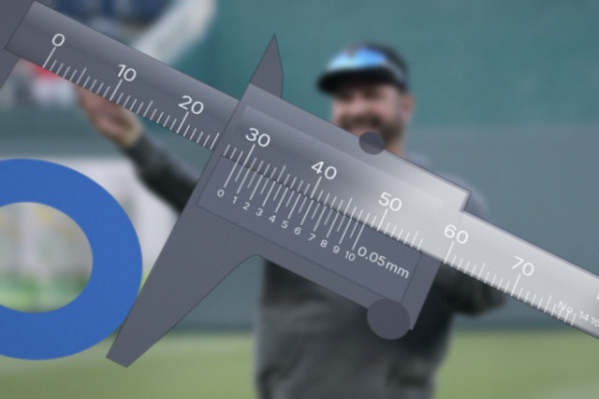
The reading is 29.0
